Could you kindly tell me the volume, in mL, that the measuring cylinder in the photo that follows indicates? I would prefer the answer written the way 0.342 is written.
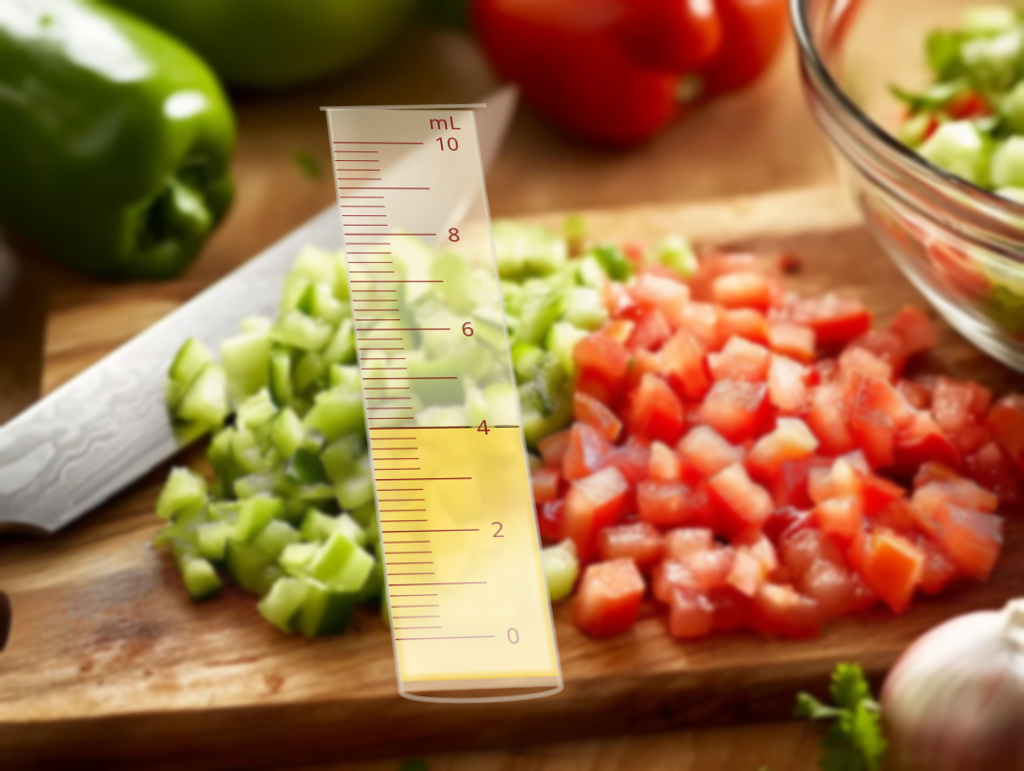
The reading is 4
